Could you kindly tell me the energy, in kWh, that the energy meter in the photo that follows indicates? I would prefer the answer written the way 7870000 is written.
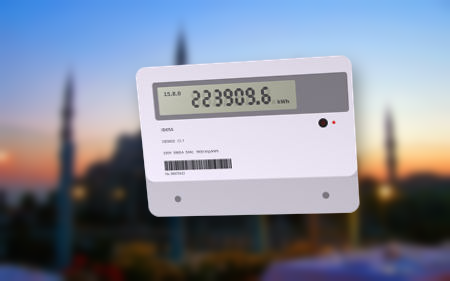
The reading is 223909.6
